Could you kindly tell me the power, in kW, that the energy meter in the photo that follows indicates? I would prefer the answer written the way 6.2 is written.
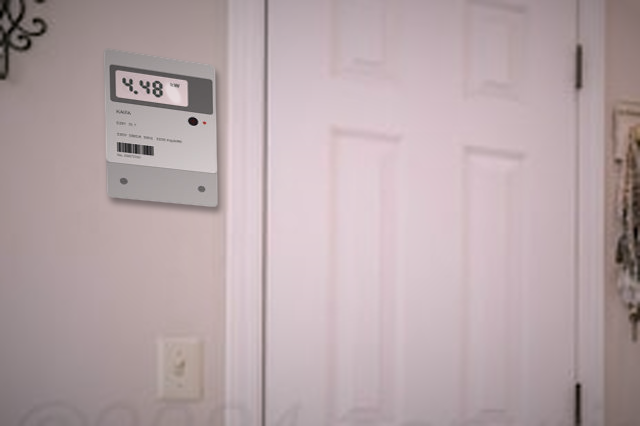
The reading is 4.48
